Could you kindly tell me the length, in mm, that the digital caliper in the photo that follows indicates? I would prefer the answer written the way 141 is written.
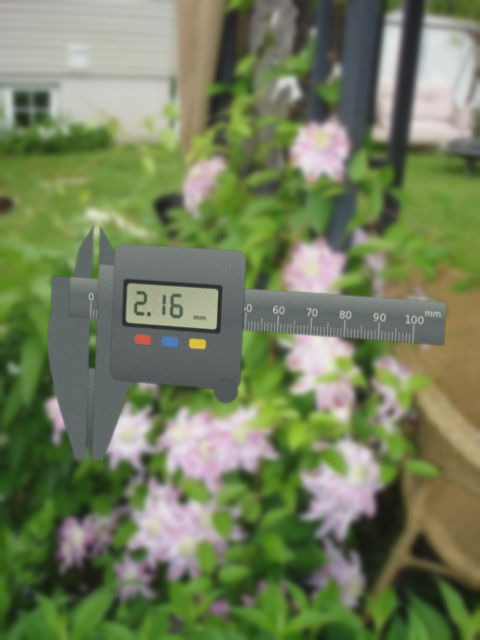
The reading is 2.16
